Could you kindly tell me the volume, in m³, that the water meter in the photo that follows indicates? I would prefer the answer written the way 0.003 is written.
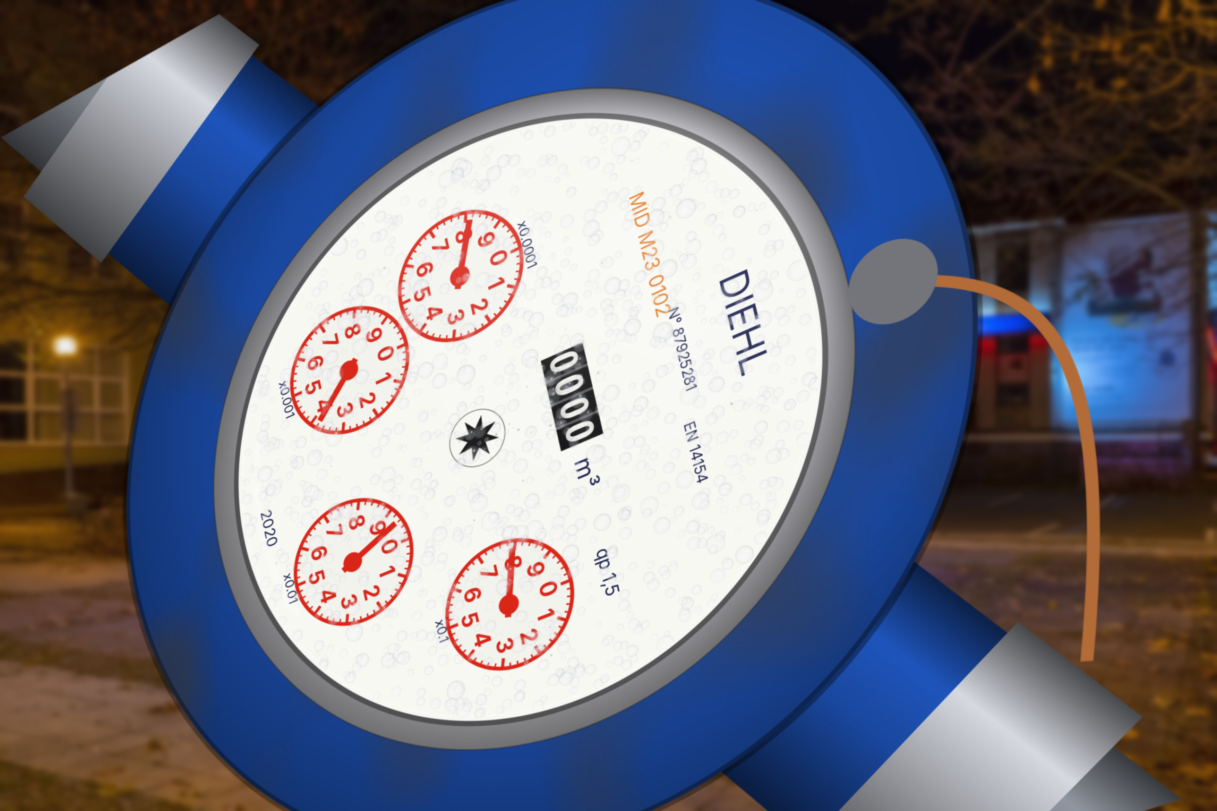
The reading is 0.7938
